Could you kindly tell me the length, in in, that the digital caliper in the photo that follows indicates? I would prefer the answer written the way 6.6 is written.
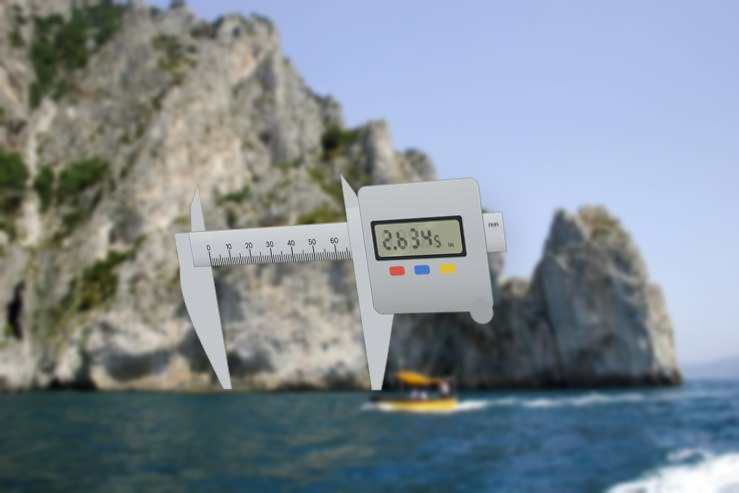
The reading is 2.6345
